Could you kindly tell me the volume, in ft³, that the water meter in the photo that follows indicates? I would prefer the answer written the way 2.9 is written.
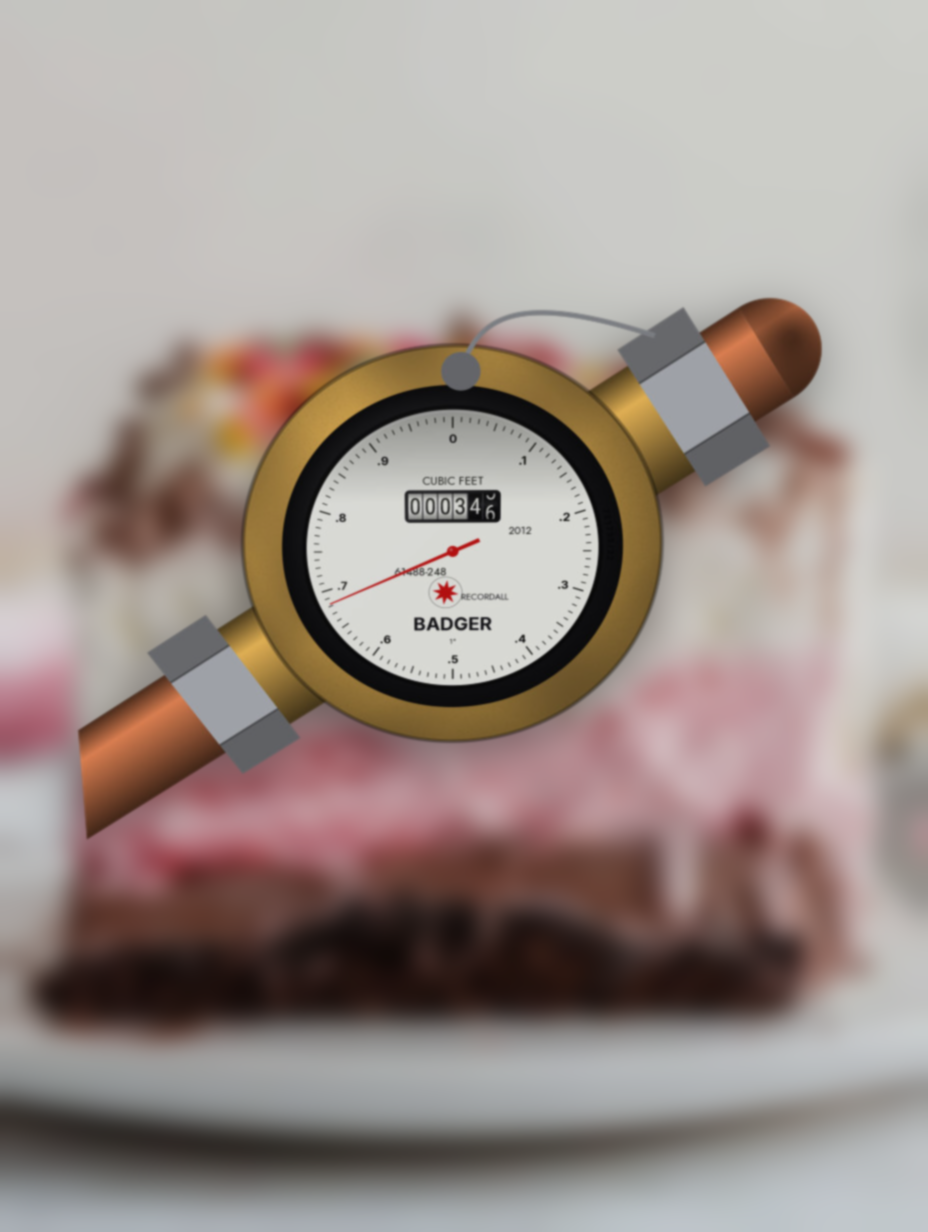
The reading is 345.68
